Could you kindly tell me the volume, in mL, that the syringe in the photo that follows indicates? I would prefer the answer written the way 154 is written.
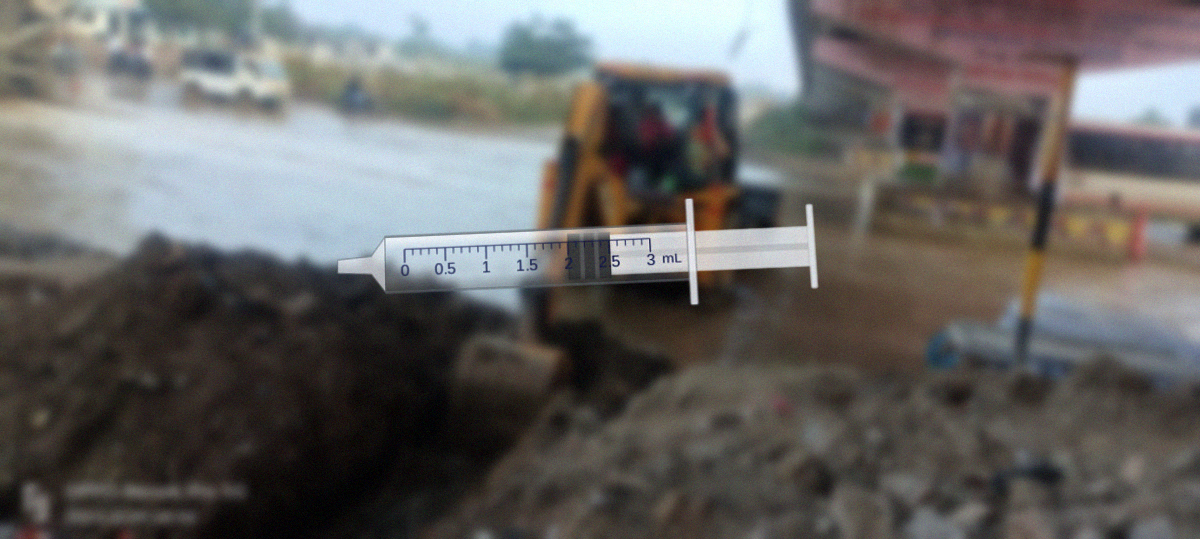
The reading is 2
